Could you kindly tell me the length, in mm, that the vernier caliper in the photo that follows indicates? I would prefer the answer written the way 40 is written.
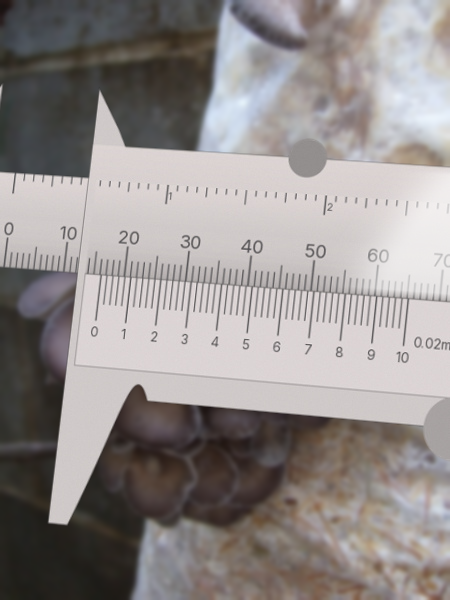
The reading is 16.2
